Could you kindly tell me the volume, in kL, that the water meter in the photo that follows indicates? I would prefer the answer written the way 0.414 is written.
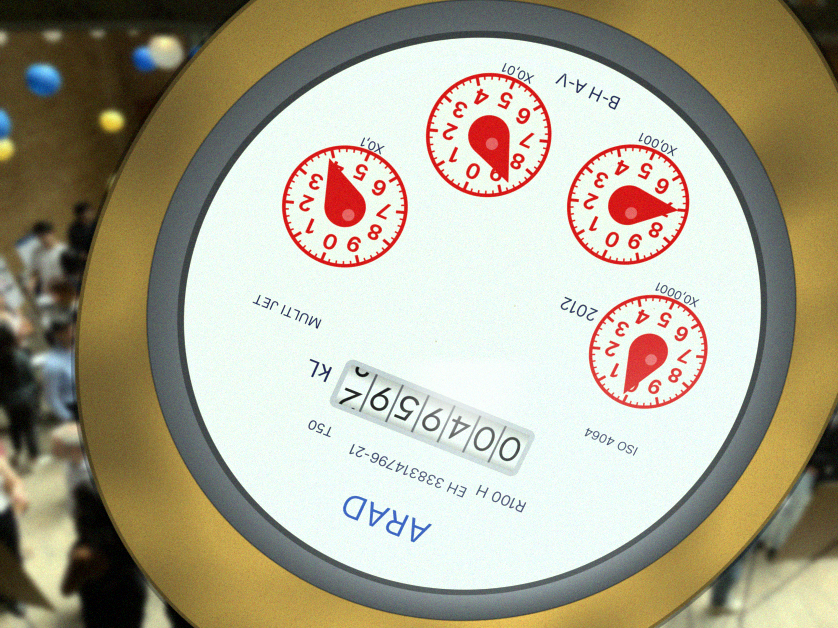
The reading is 49592.3870
